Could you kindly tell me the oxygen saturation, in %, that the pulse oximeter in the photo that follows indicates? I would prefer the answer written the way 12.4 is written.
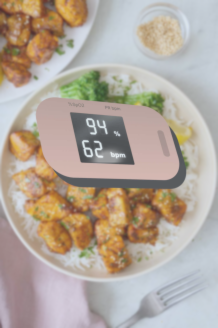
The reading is 94
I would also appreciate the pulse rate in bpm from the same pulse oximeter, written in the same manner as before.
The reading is 62
